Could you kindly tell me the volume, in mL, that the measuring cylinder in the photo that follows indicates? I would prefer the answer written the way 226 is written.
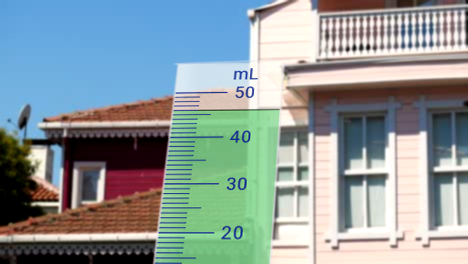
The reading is 46
